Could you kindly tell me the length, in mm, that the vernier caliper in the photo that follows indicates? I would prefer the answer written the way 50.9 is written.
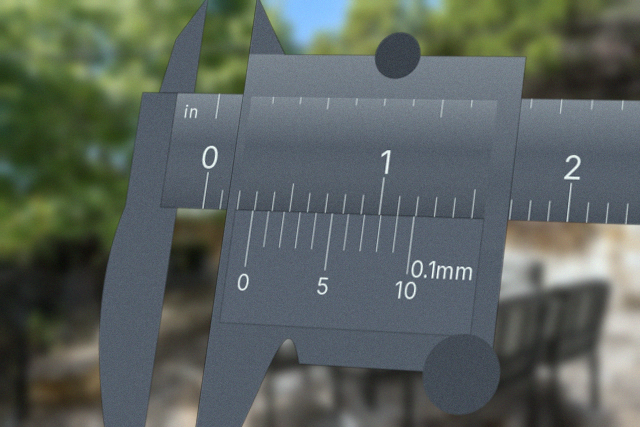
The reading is 2.9
